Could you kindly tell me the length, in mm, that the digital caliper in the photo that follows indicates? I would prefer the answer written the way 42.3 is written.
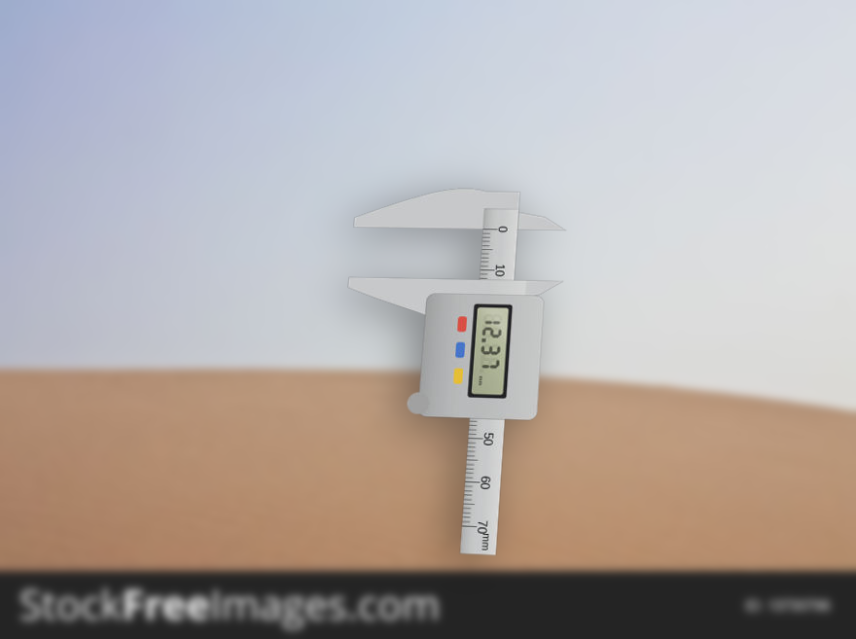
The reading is 12.37
